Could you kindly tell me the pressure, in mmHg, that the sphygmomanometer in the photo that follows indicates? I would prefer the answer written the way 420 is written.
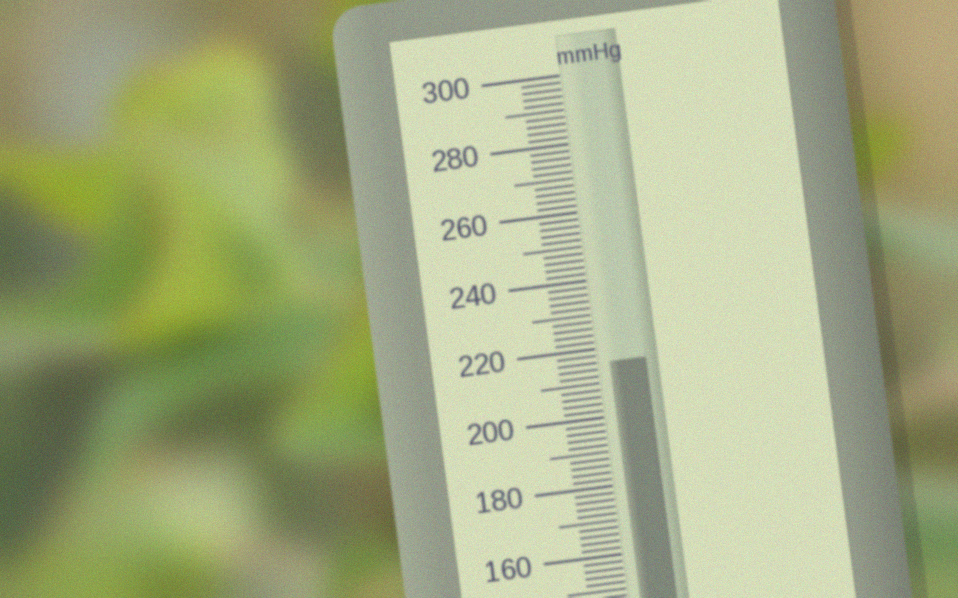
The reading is 216
